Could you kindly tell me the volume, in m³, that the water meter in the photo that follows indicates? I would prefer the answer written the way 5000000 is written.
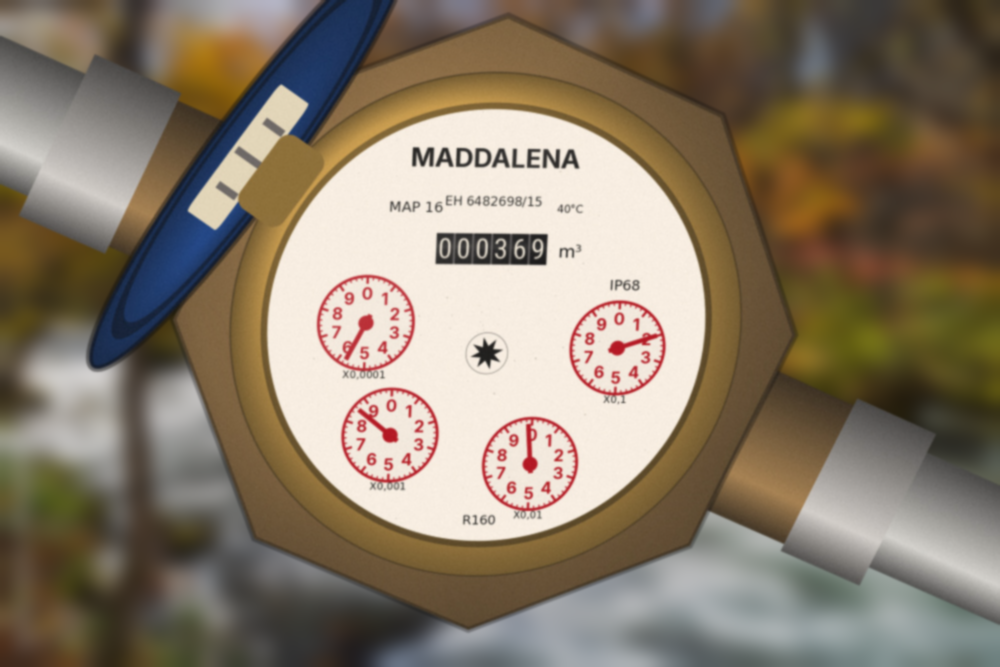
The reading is 369.1985
